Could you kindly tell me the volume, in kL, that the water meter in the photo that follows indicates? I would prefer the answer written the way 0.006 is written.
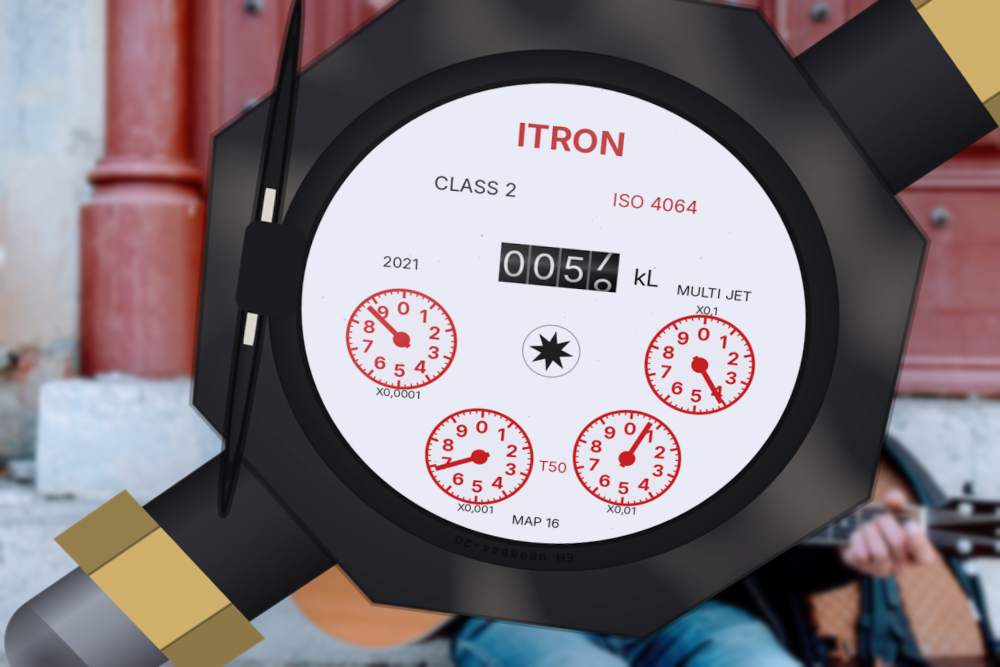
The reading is 57.4068
